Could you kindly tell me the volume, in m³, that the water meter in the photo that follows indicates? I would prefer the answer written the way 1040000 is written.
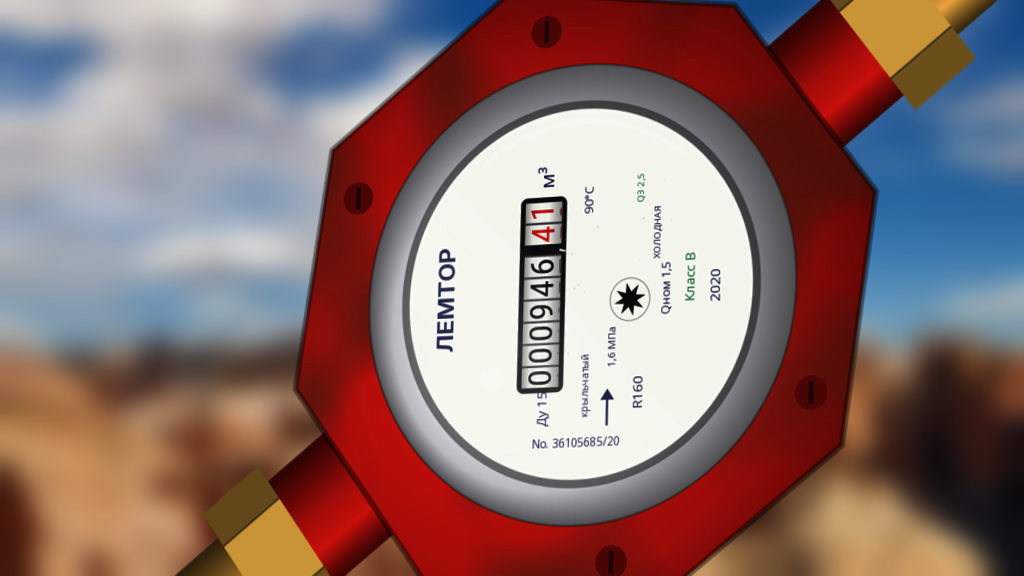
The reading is 946.41
